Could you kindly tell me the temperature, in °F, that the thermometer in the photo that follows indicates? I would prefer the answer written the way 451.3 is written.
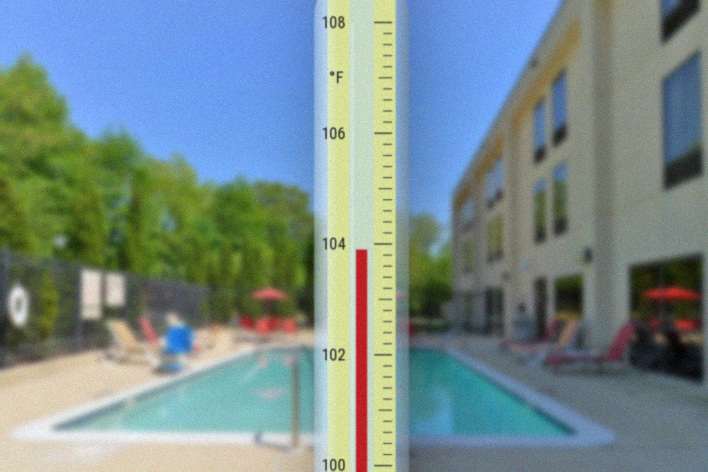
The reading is 103.9
